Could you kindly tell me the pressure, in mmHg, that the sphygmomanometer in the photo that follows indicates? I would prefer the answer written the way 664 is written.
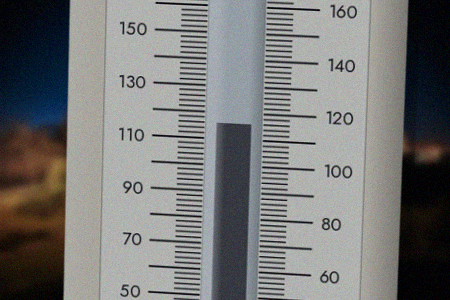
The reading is 116
